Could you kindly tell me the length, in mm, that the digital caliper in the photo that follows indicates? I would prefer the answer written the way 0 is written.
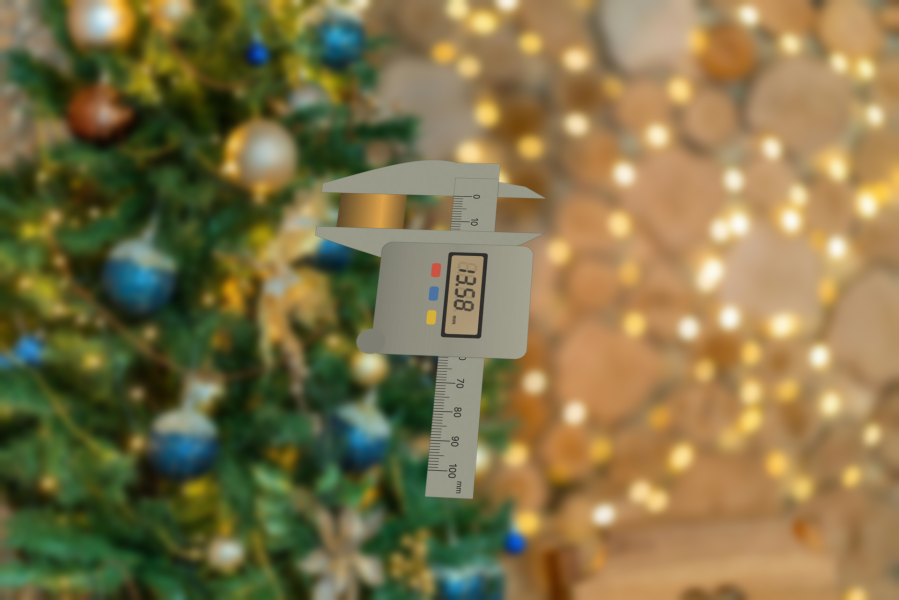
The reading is 13.58
